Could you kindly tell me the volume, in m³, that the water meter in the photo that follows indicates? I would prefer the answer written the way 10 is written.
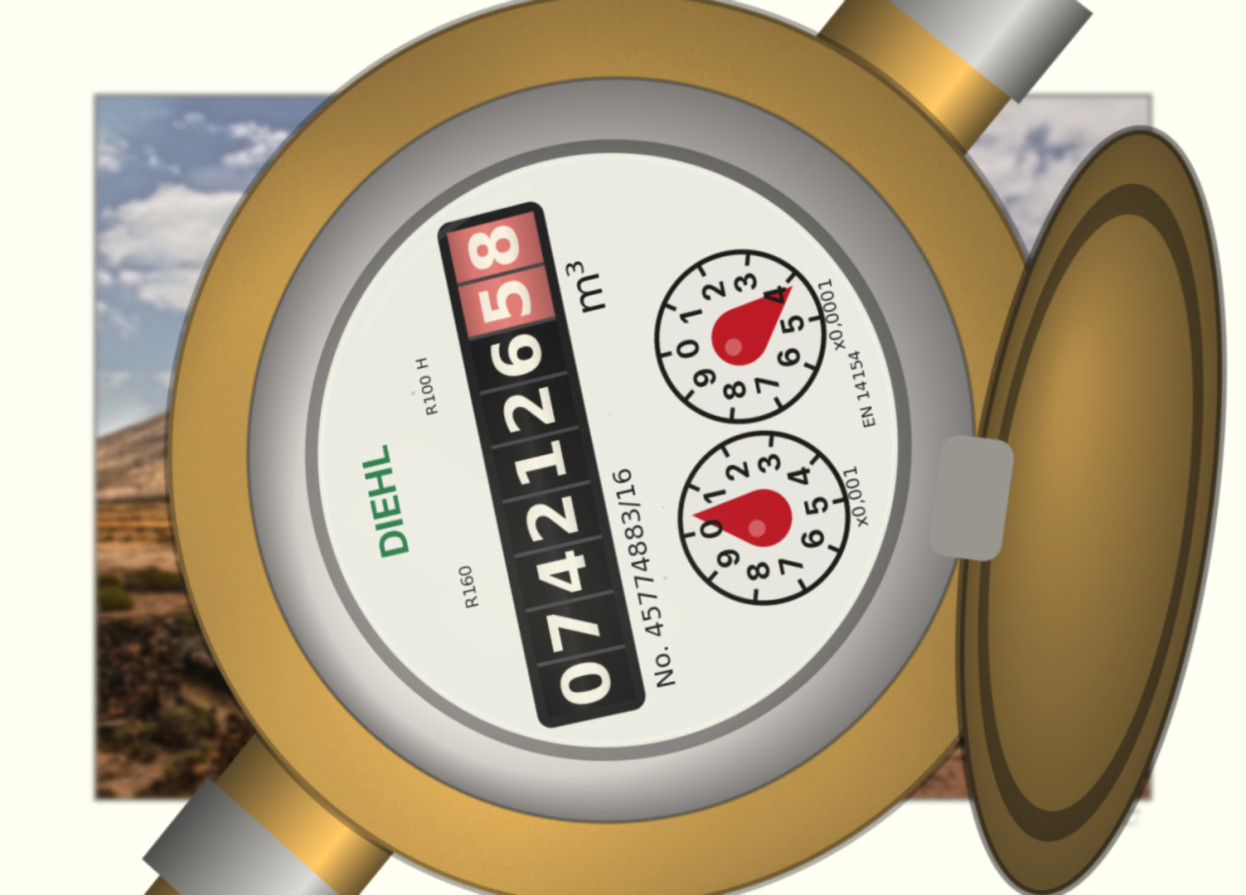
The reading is 742126.5804
